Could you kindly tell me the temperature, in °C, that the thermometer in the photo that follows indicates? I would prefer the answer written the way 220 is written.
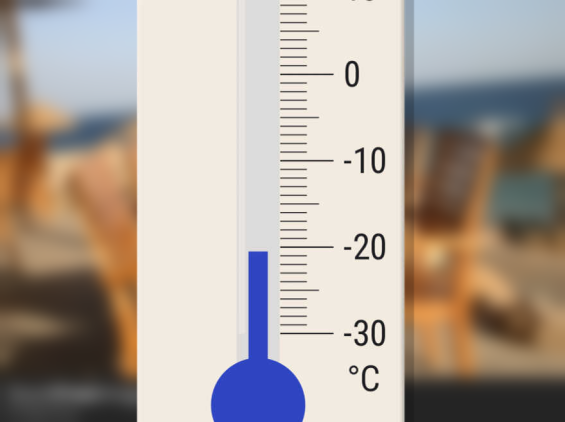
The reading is -20.5
